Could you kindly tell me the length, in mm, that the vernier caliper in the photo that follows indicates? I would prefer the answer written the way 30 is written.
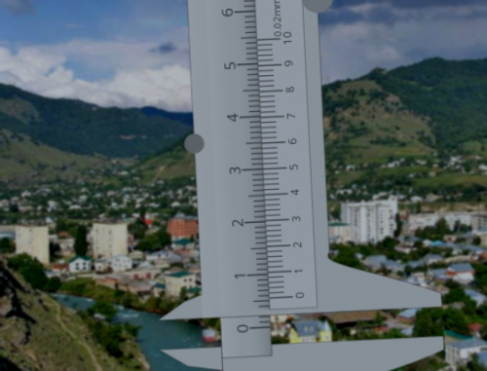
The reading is 5.5
